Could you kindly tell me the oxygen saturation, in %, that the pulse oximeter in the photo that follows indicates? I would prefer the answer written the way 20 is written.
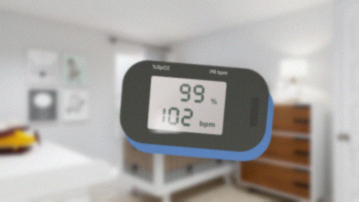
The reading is 99
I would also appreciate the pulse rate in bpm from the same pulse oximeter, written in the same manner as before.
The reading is 102
